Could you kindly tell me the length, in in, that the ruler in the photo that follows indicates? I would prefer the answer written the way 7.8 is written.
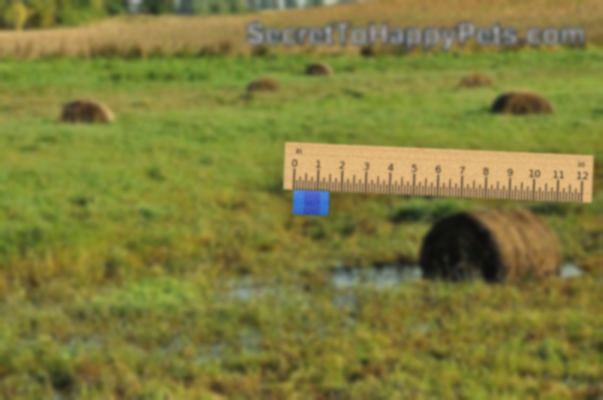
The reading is 1.5
